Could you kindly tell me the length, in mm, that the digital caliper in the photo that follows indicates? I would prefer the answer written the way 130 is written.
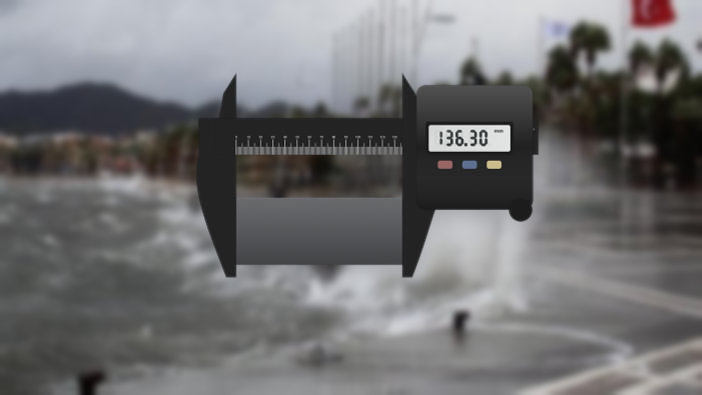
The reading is 136.30
